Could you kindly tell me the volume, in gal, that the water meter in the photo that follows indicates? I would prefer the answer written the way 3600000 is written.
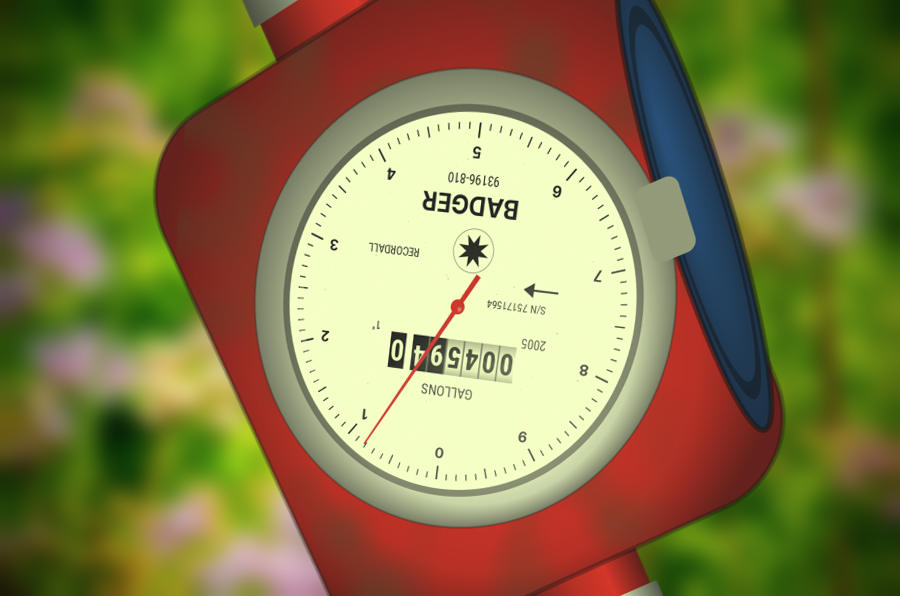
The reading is 45940.8
